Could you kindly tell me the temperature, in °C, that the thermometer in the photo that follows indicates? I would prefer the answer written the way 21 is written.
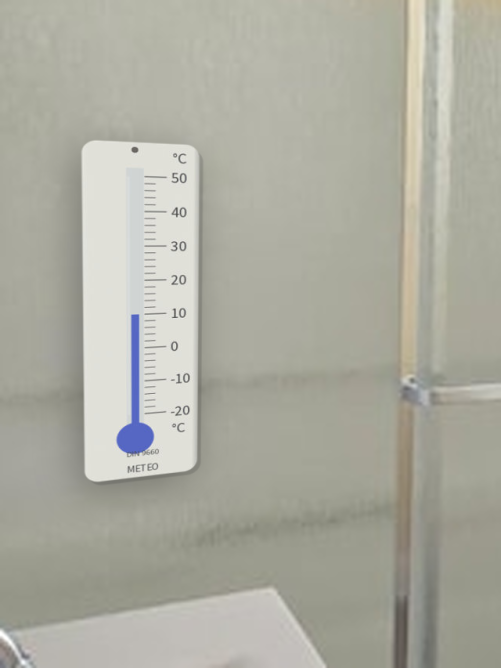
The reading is 10
